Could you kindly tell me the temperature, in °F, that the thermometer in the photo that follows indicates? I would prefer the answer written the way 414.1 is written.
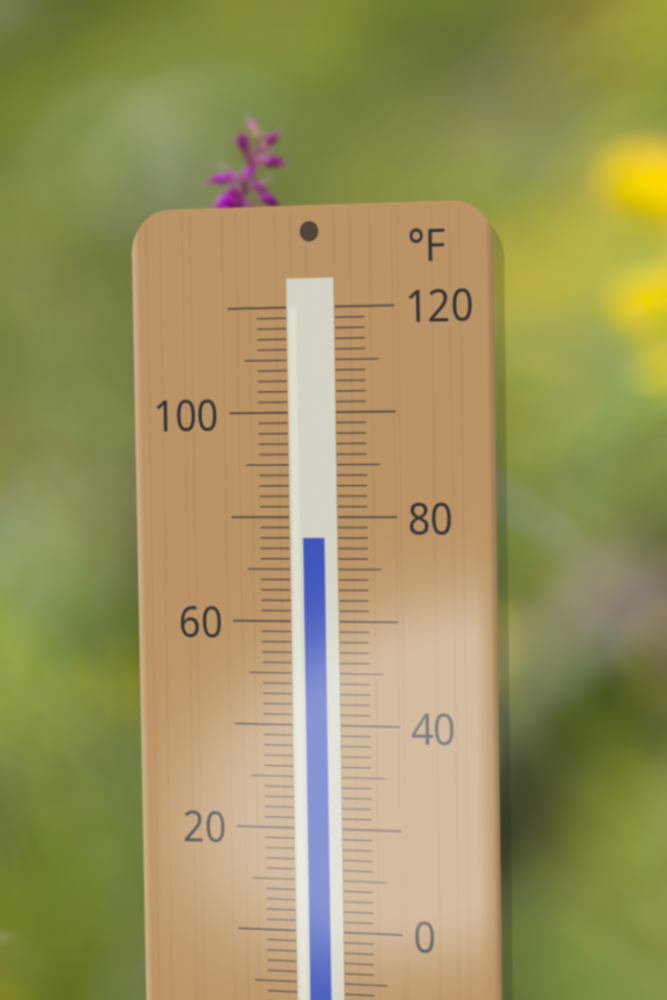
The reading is 76
